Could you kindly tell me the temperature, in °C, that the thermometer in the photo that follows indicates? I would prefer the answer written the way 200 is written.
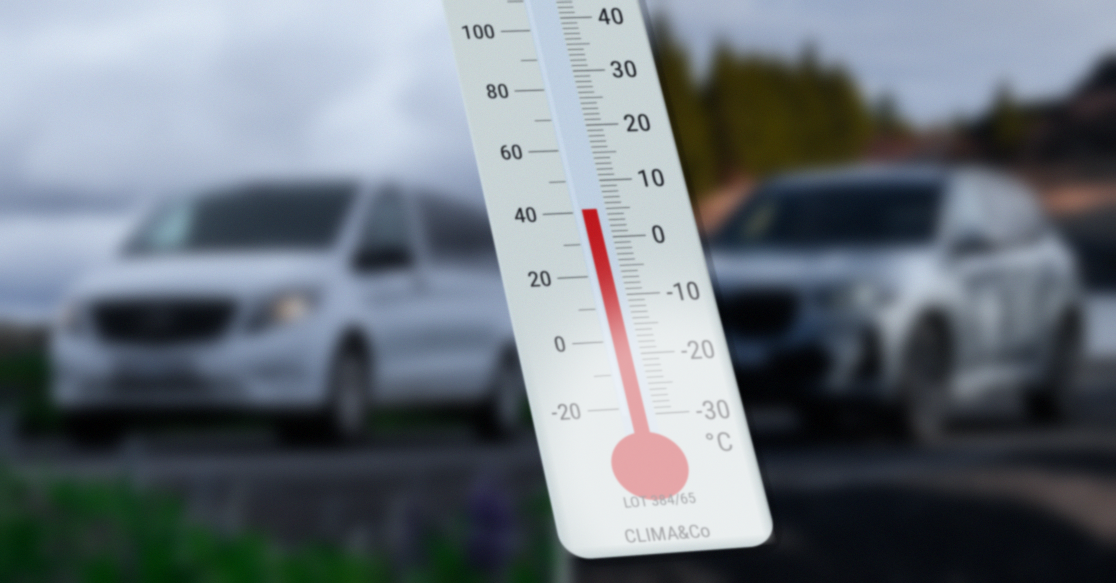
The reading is 5
